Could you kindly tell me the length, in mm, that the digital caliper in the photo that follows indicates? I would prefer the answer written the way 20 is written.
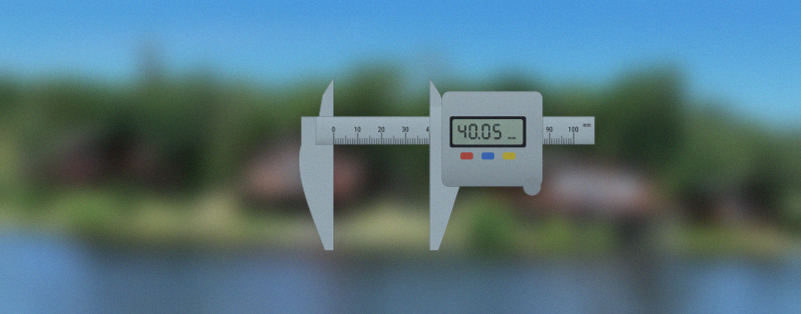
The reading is 40.05
